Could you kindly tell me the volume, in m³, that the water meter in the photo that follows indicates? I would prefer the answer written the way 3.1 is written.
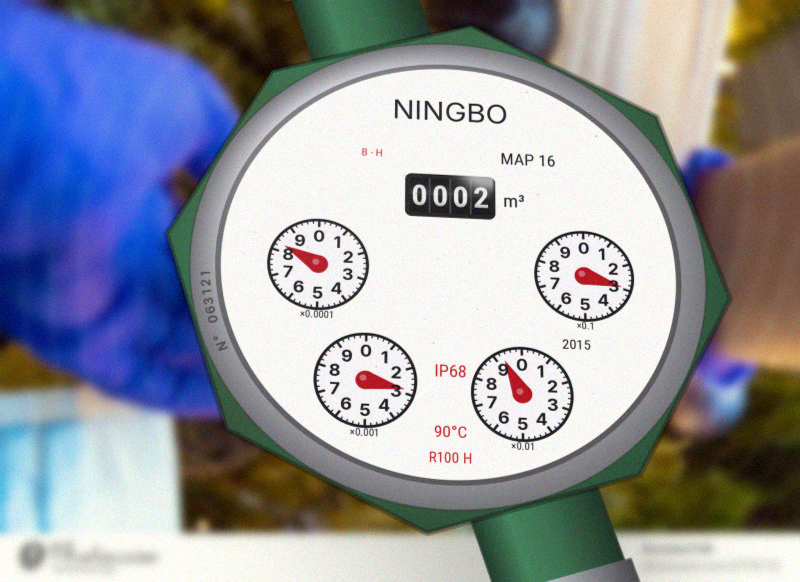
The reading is 2.2928
